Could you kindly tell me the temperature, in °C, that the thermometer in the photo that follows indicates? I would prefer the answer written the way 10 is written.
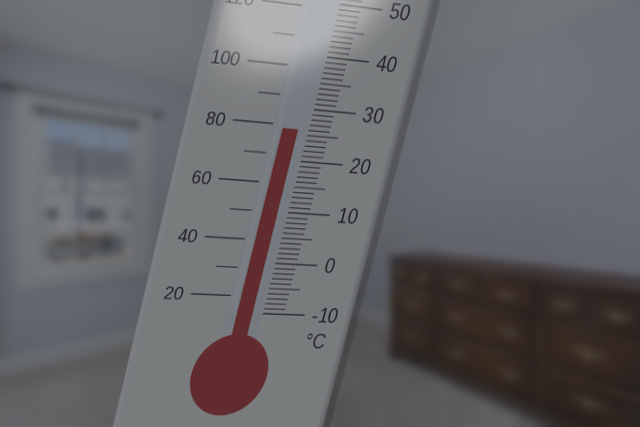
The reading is 26
